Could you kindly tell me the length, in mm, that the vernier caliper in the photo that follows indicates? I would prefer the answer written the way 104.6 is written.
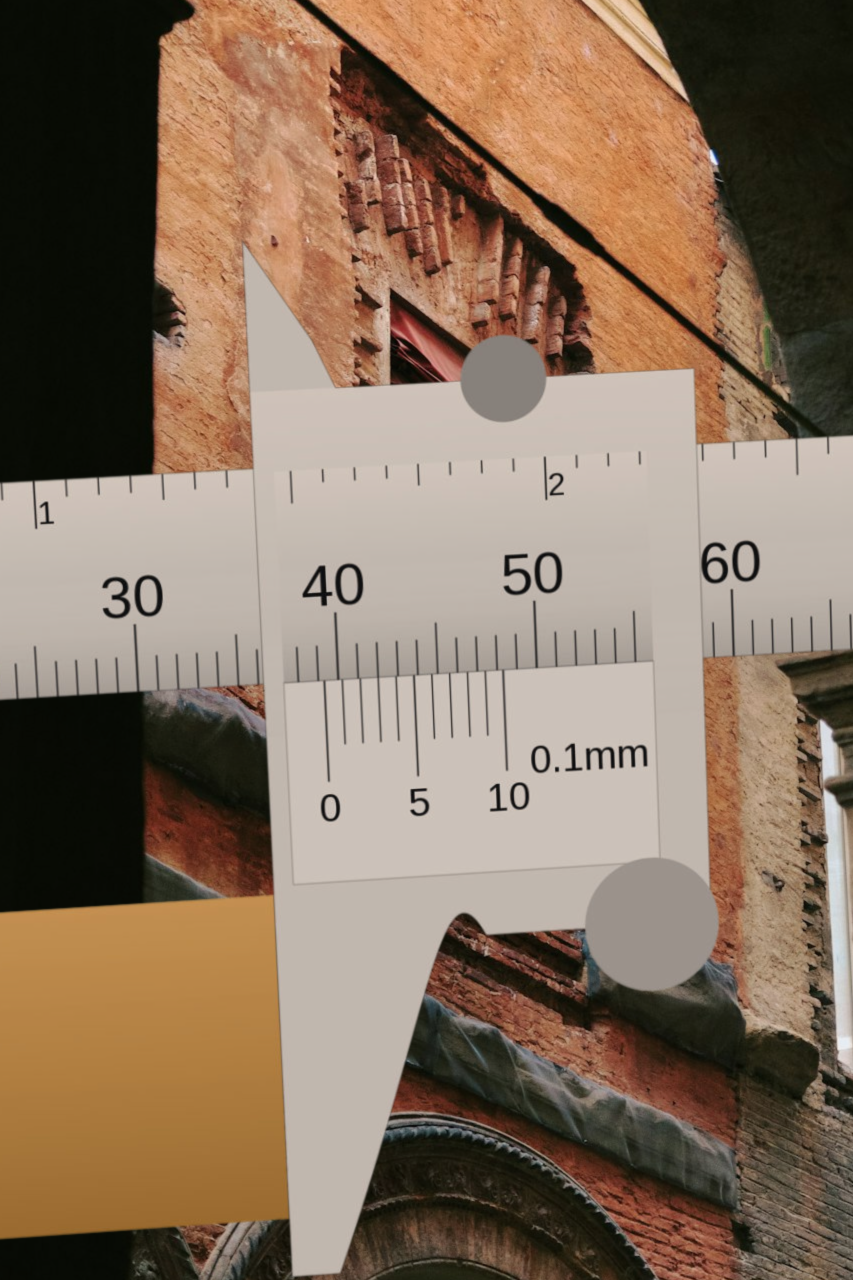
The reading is 39.3
